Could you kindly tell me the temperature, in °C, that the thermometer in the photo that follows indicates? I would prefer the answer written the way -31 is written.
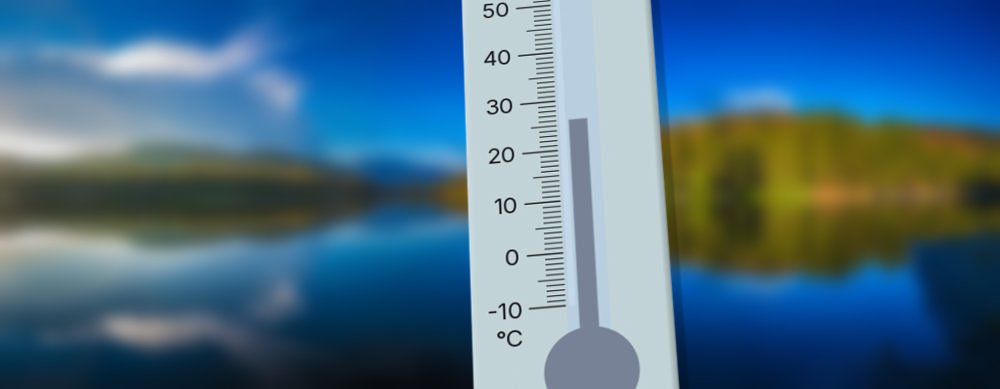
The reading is 26
